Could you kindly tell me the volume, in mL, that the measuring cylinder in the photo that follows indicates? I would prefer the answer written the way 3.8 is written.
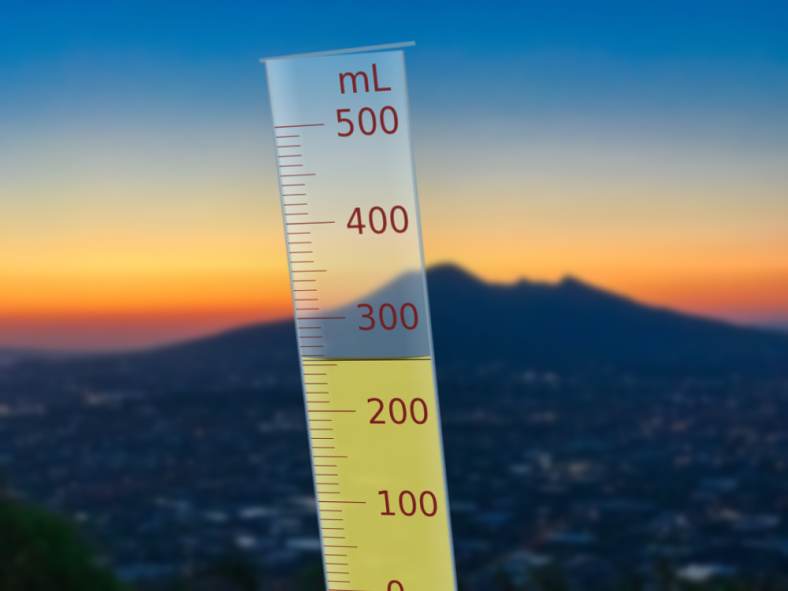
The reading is 255
